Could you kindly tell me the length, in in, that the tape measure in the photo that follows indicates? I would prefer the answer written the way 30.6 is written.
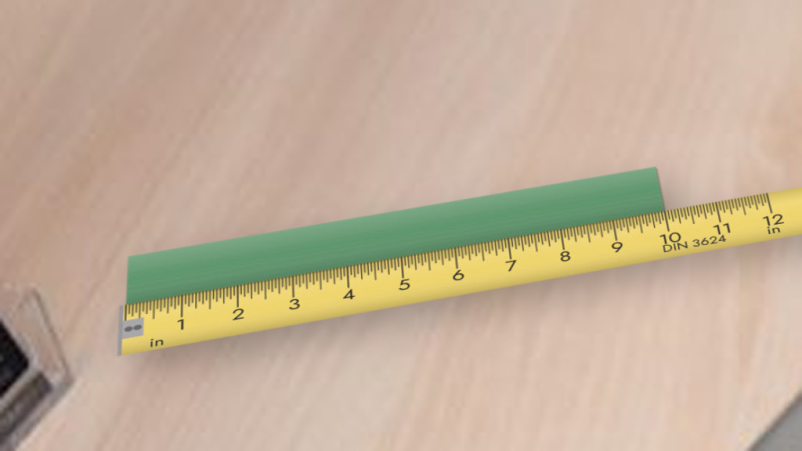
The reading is 10
